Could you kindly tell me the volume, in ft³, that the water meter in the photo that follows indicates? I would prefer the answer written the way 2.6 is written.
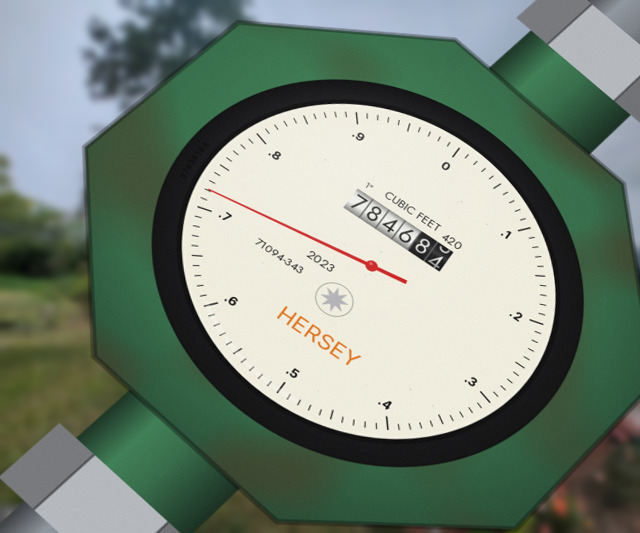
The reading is 784683.72
